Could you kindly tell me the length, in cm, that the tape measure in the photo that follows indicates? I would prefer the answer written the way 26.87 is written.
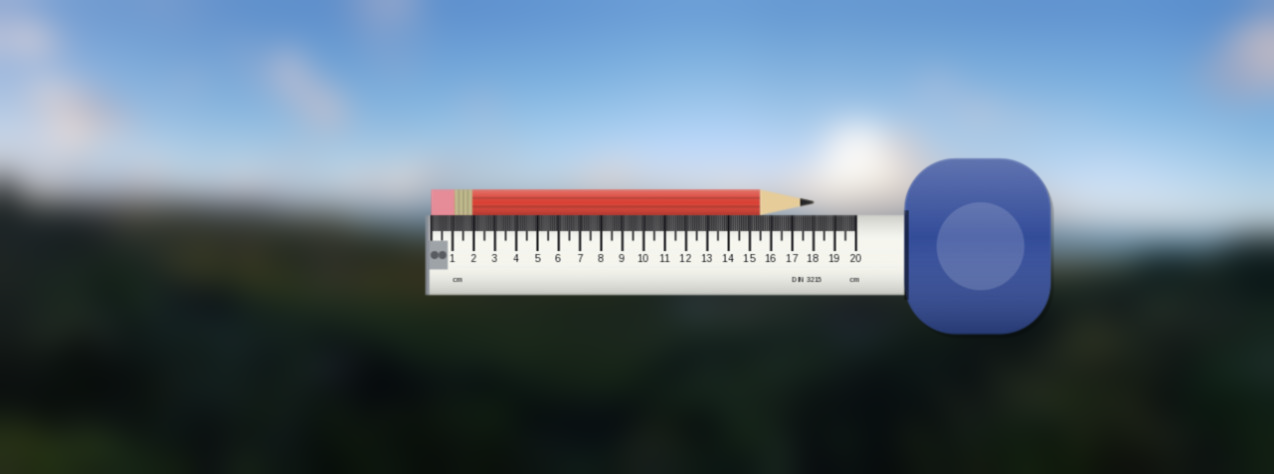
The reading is 18
